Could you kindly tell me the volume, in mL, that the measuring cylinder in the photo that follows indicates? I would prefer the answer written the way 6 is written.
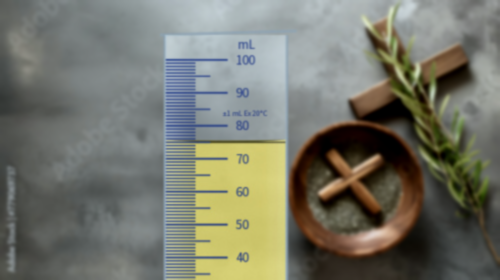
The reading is 75
